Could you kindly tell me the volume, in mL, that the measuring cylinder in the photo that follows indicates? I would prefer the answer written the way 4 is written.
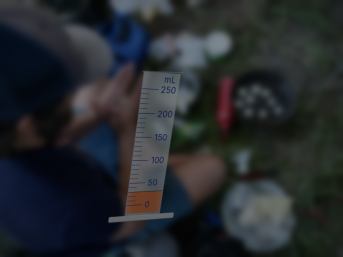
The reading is 30
